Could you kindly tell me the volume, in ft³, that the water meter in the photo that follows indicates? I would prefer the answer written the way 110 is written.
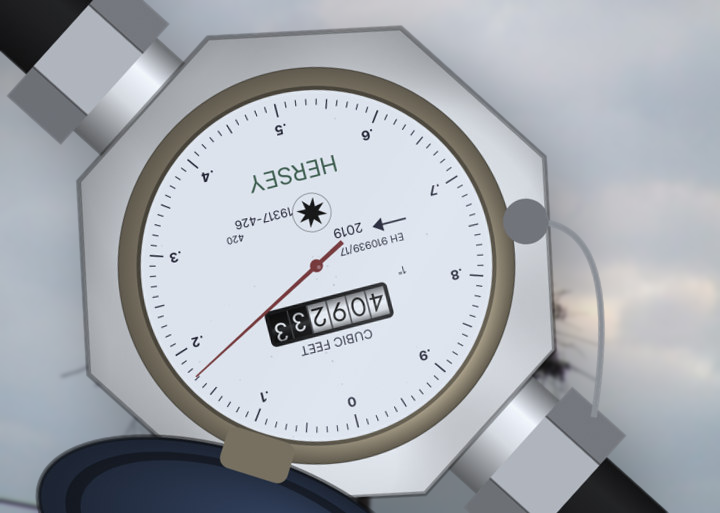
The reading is 409233.17
